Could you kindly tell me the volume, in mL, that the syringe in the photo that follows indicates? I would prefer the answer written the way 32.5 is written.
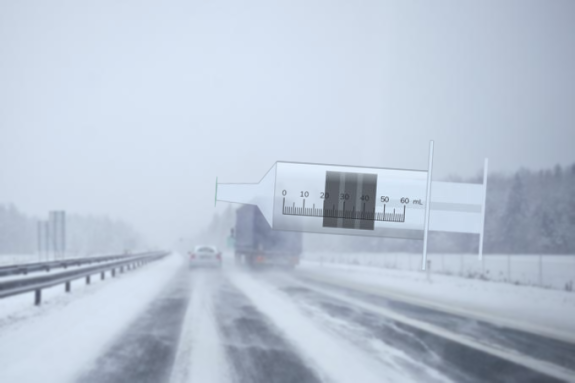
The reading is 20
